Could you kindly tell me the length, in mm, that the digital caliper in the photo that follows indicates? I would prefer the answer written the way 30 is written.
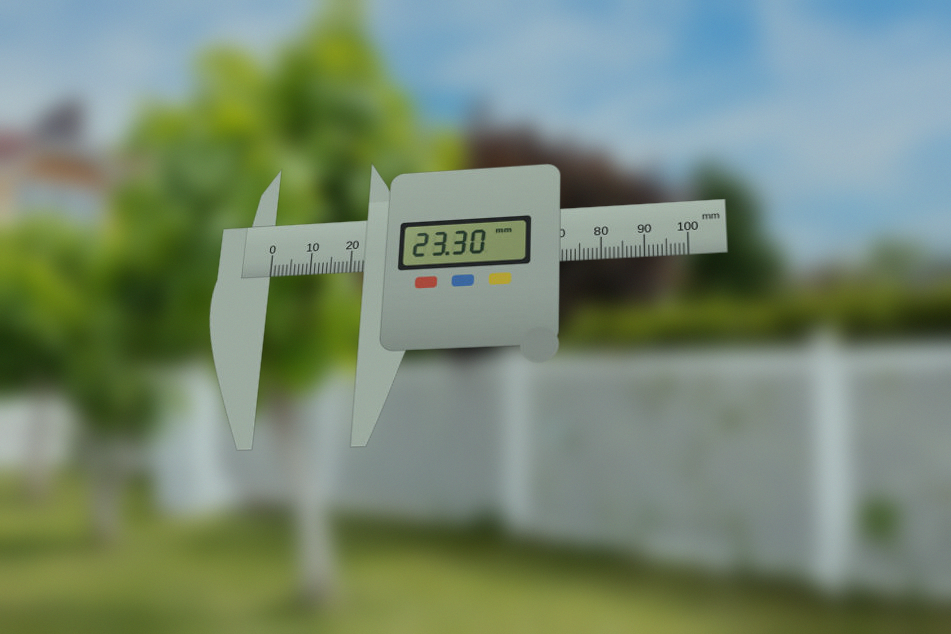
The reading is 23.30
